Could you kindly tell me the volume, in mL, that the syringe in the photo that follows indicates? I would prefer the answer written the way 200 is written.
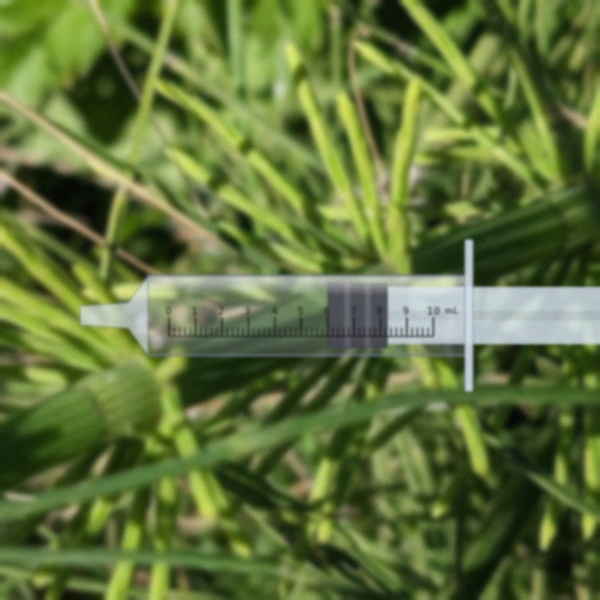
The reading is 6
